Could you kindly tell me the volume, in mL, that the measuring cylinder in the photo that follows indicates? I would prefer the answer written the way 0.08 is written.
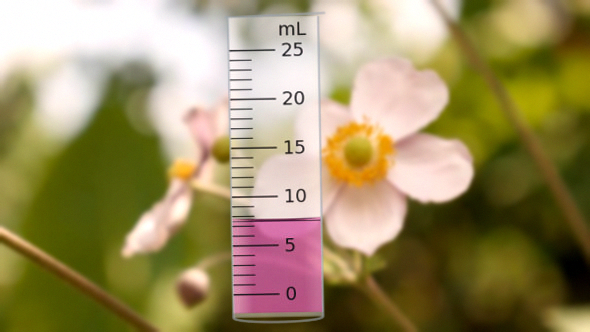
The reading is 7.5
